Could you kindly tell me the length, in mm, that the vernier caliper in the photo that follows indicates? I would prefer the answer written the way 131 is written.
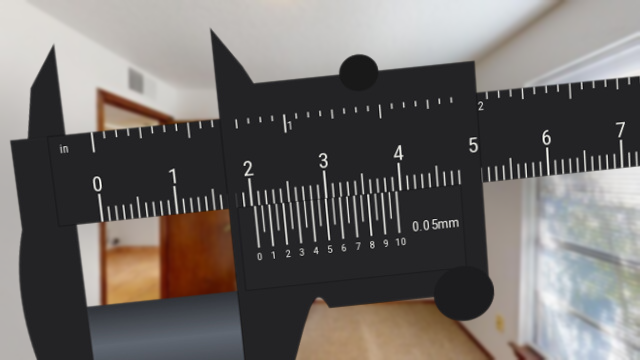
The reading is 20.4
